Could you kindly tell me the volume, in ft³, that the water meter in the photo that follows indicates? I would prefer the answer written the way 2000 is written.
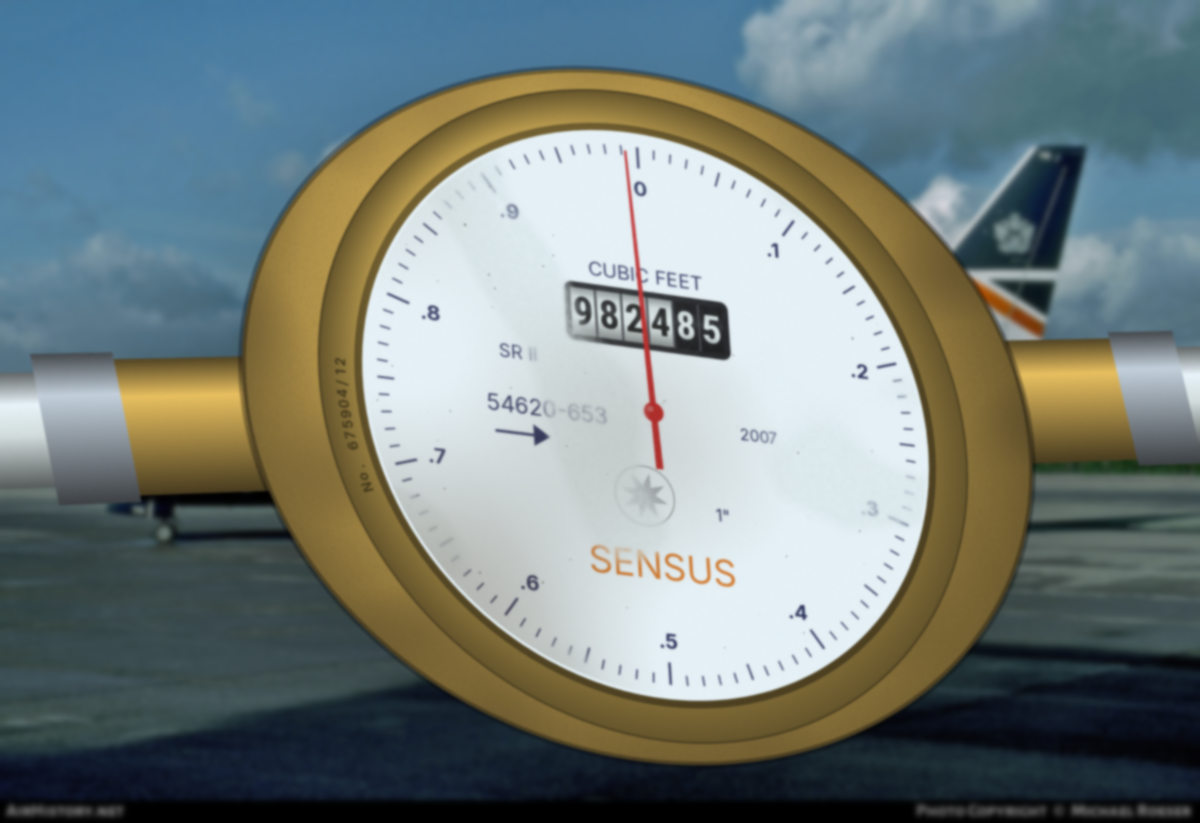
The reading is 982484.99
